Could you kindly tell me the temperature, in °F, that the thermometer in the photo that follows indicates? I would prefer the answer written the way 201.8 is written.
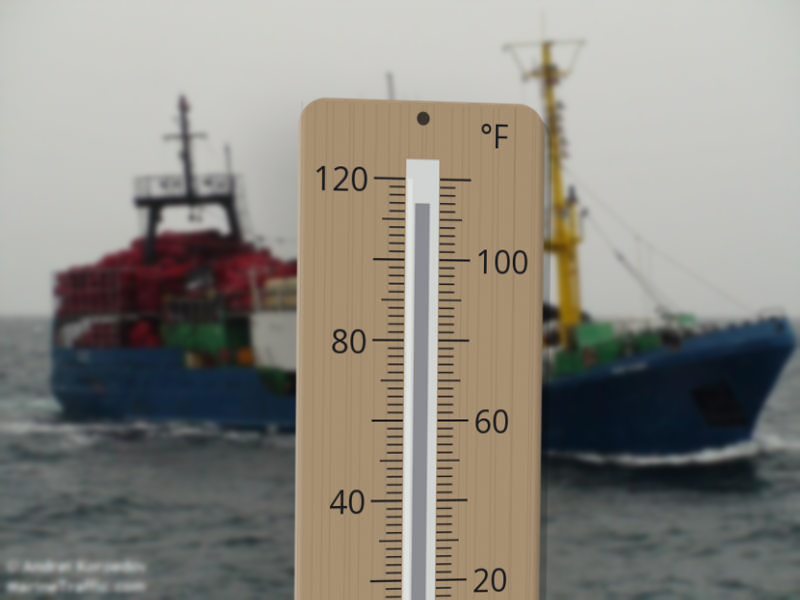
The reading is 114
